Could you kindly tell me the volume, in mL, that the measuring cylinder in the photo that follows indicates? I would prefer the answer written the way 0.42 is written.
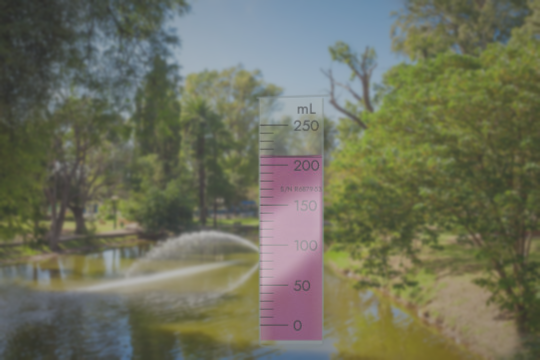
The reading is 210
